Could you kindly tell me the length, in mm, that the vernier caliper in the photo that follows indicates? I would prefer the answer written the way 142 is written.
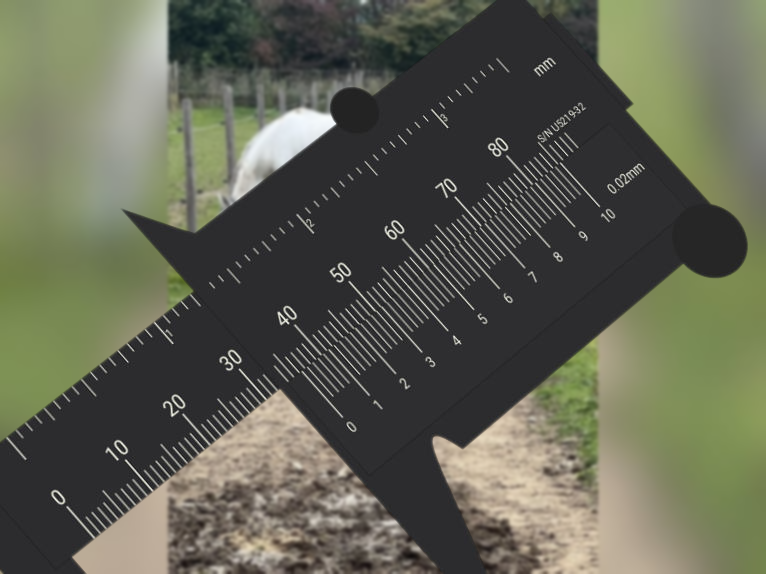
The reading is 36.4
